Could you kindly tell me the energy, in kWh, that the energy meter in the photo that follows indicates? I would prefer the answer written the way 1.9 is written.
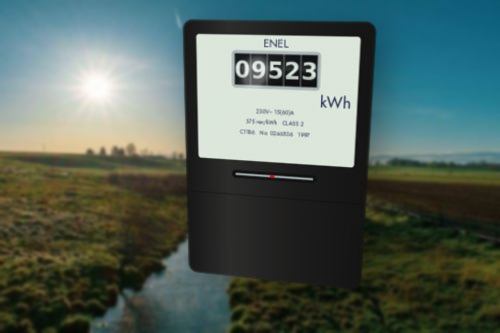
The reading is 9523
